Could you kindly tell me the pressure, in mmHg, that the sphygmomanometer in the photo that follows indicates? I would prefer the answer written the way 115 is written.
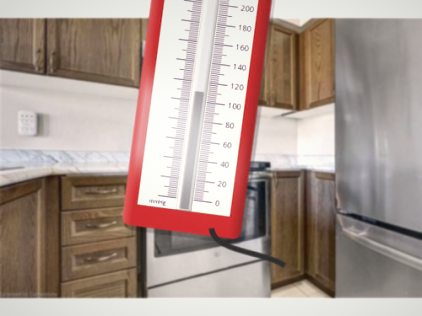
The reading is 110
